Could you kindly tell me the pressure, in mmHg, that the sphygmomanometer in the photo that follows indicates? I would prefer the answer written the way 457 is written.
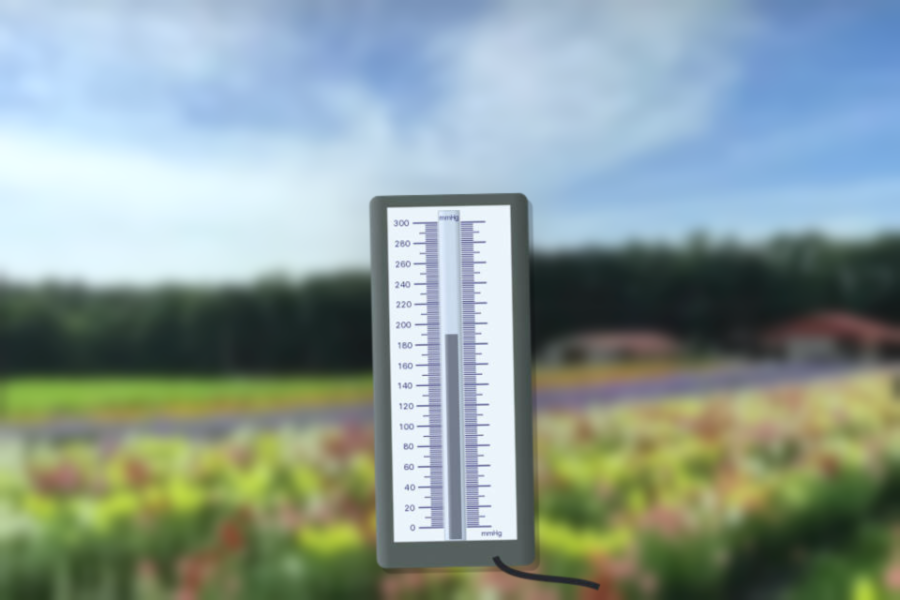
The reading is 190
